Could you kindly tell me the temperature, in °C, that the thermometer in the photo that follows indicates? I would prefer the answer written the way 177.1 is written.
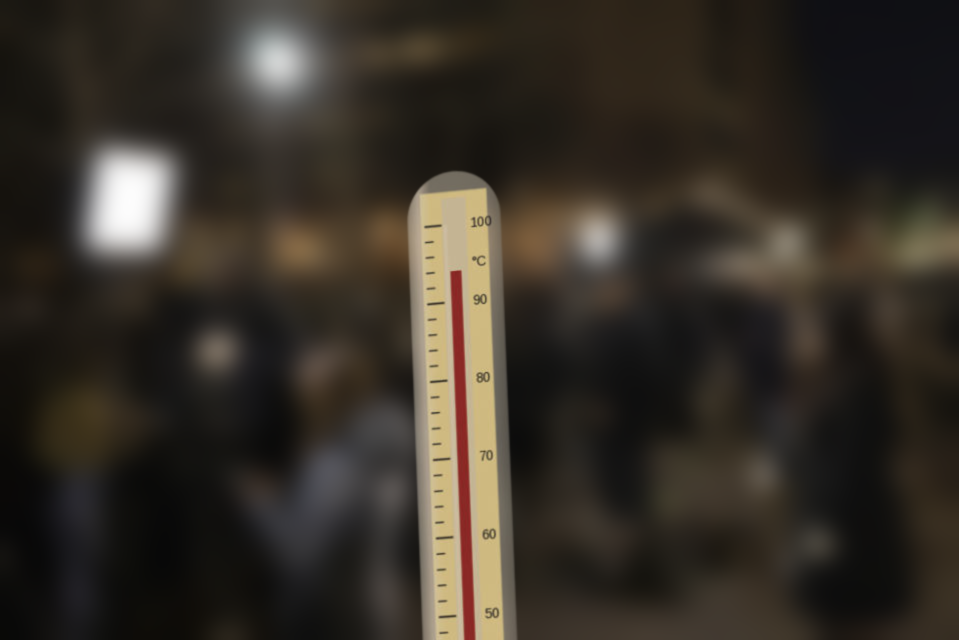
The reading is 94
